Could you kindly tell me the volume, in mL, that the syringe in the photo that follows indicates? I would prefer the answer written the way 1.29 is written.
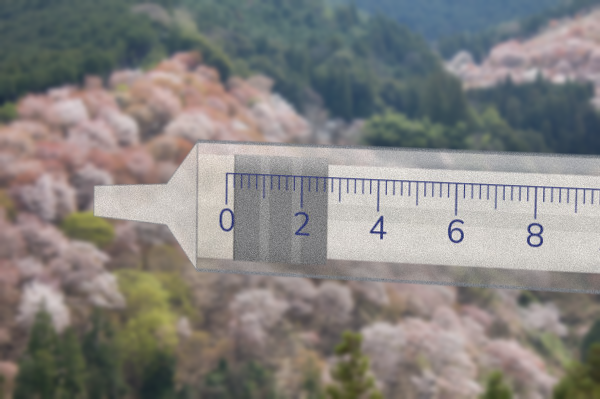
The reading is 0.2
